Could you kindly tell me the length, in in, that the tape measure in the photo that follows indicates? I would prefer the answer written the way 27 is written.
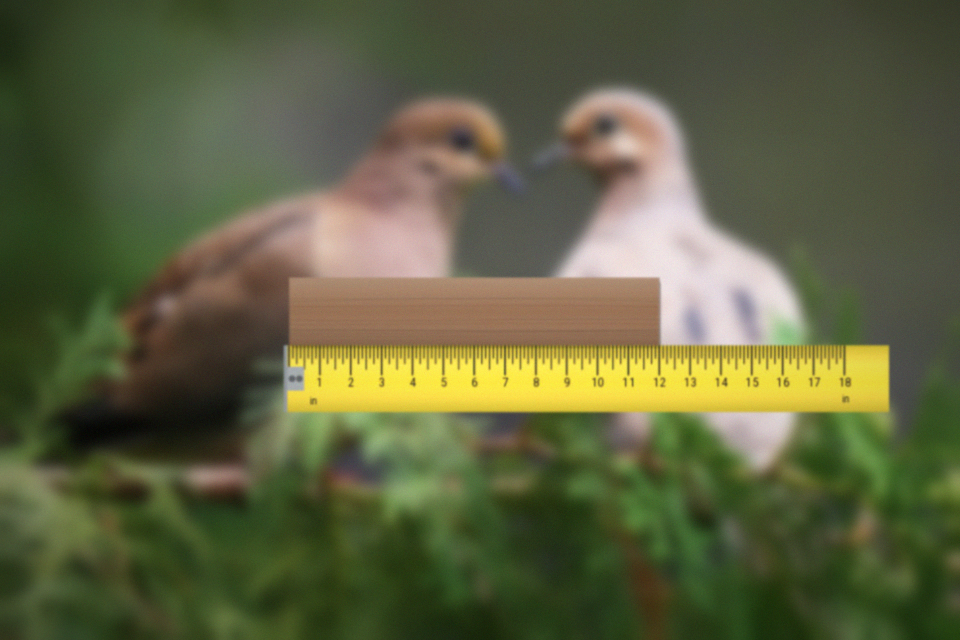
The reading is 12
